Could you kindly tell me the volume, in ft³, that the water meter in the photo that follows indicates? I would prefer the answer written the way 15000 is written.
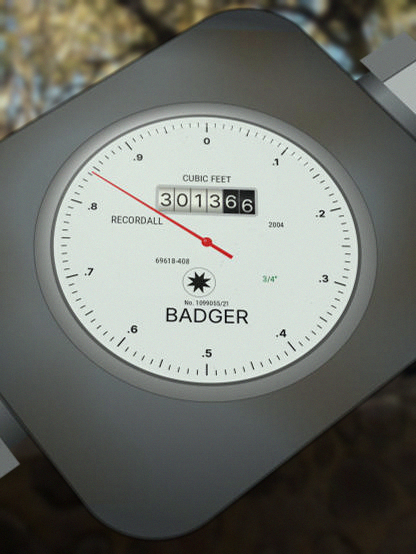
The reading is 301365.84
